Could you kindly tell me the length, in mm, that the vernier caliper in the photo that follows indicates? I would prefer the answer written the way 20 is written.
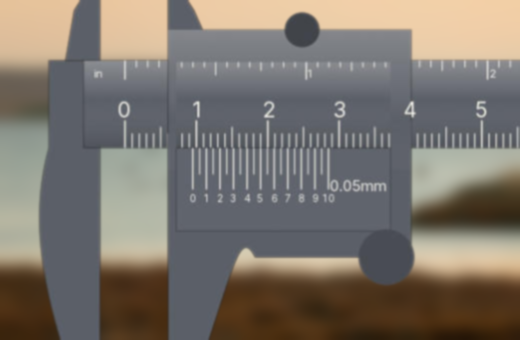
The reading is 9.5
